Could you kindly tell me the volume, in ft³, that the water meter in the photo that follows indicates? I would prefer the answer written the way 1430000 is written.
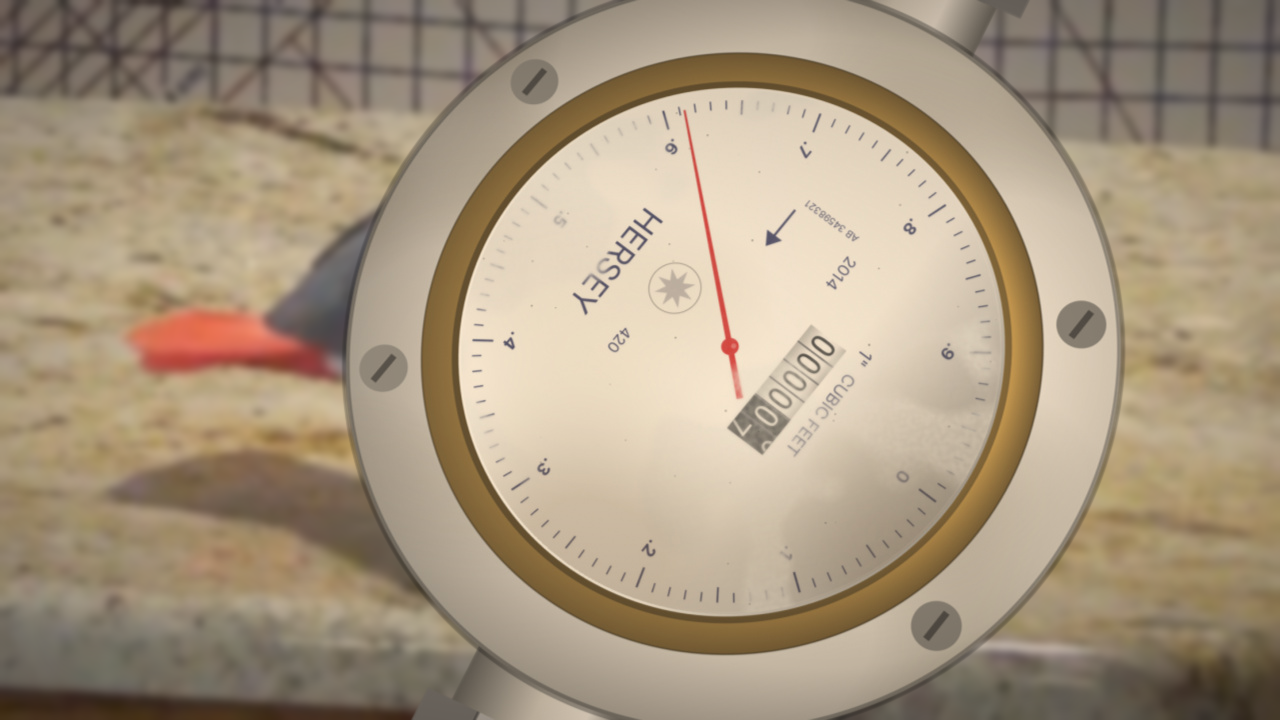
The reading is 6.61
